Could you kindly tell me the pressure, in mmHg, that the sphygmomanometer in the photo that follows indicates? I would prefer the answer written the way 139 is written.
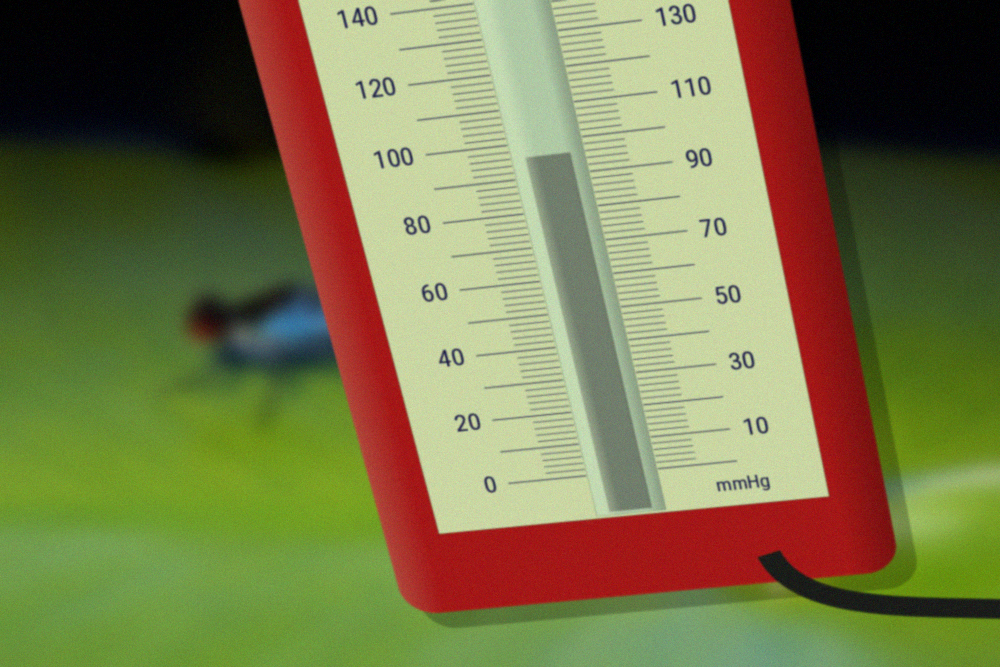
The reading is 96
